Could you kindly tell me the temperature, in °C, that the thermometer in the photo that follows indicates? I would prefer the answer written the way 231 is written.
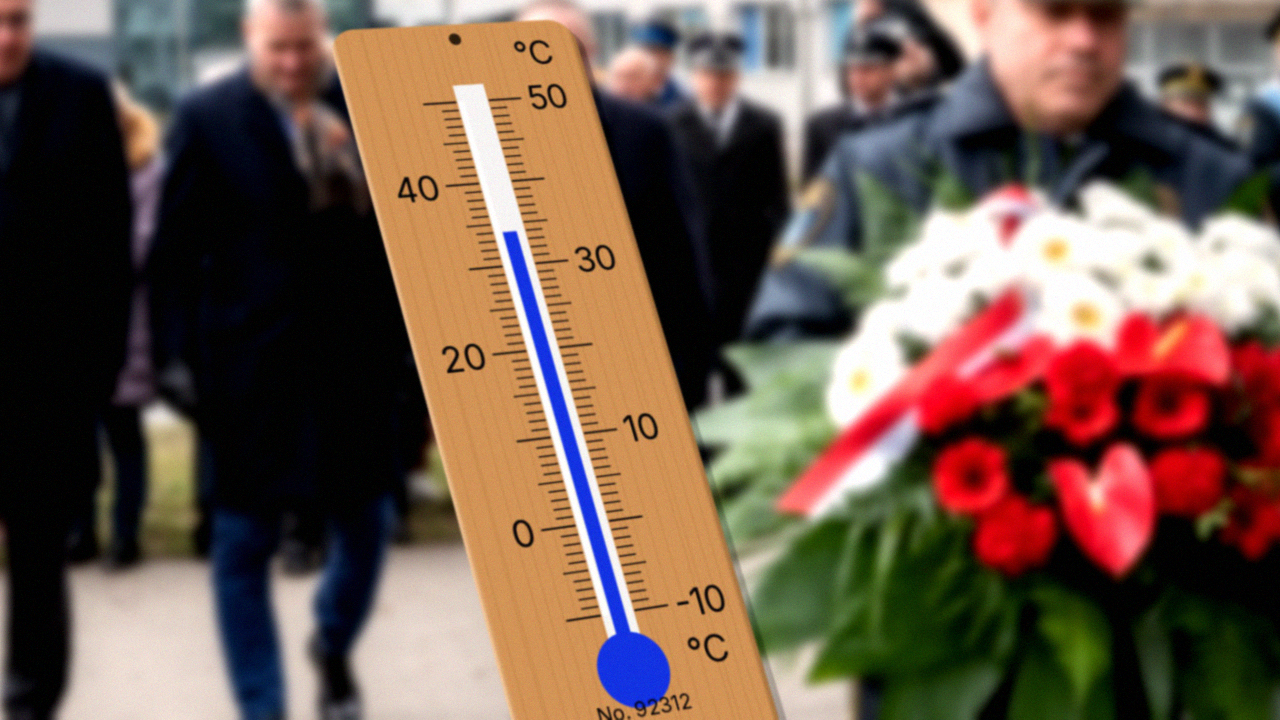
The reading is 34
